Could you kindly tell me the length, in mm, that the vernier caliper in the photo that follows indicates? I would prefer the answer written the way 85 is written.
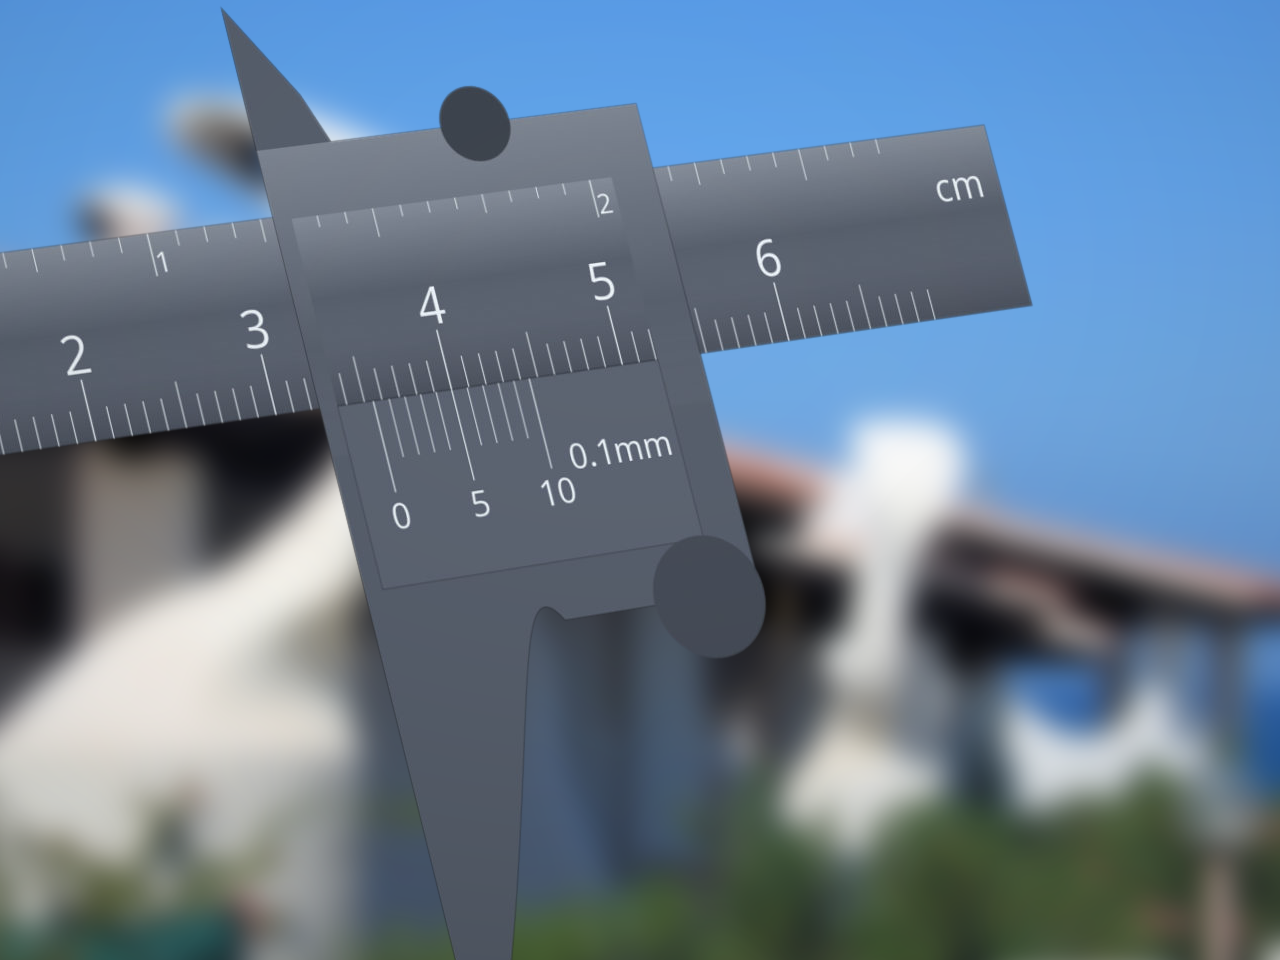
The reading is 35.5
